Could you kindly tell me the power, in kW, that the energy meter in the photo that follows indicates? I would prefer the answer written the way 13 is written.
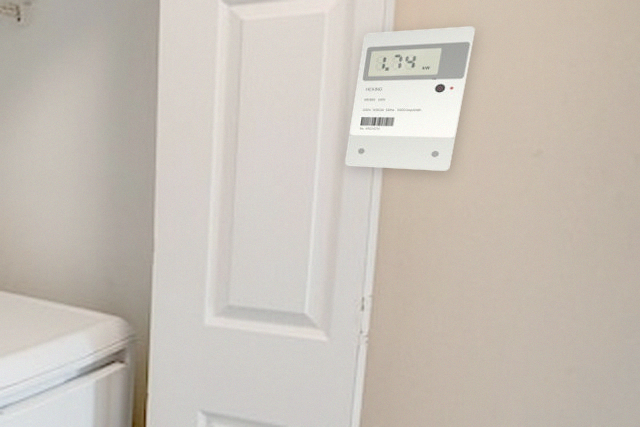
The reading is 1.74
